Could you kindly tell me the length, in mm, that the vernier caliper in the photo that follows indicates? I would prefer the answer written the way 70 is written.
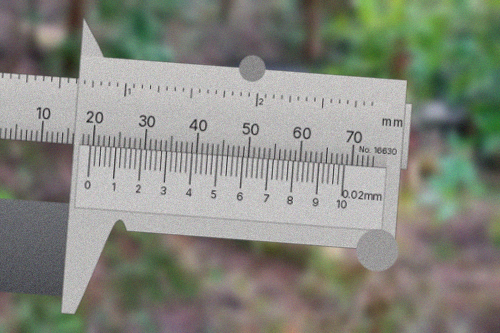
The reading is 19.5
